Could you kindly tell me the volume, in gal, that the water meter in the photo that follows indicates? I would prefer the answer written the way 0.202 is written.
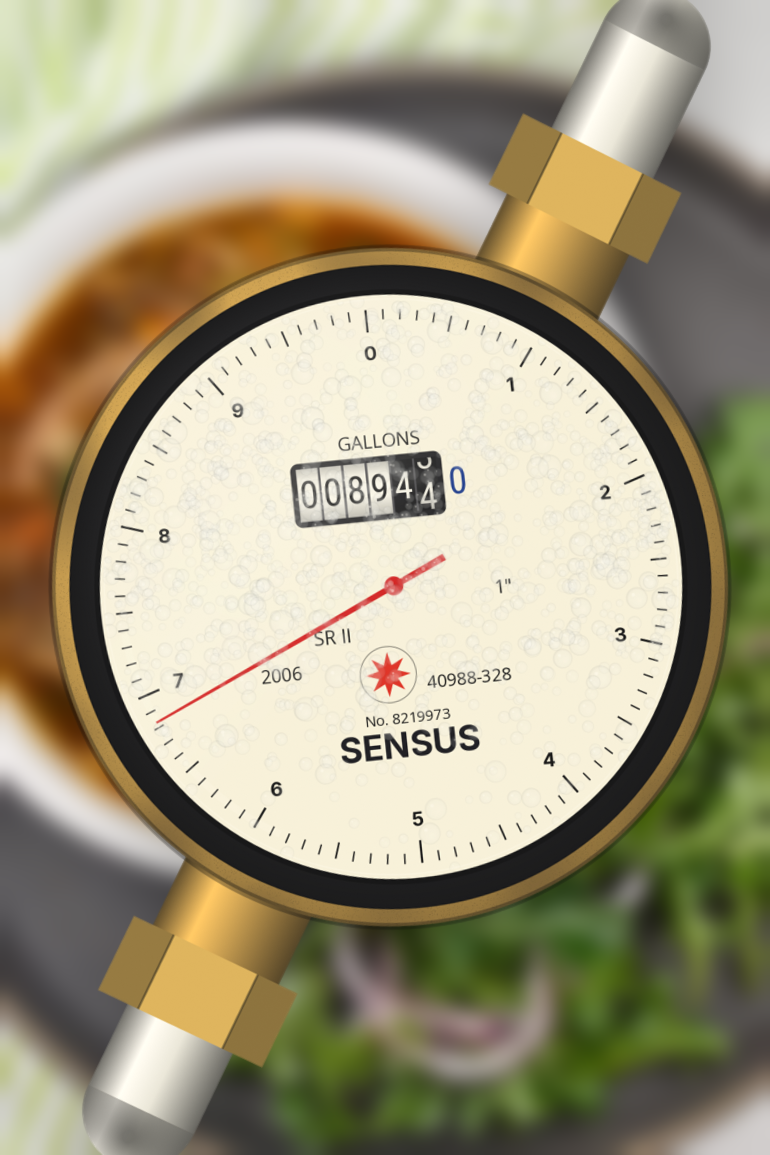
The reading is 89436.8
